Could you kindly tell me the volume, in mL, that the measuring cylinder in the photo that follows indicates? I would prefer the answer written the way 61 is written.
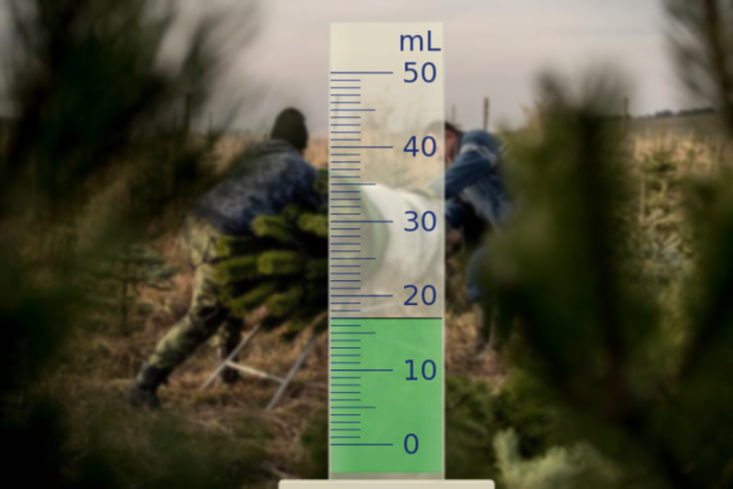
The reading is 17
